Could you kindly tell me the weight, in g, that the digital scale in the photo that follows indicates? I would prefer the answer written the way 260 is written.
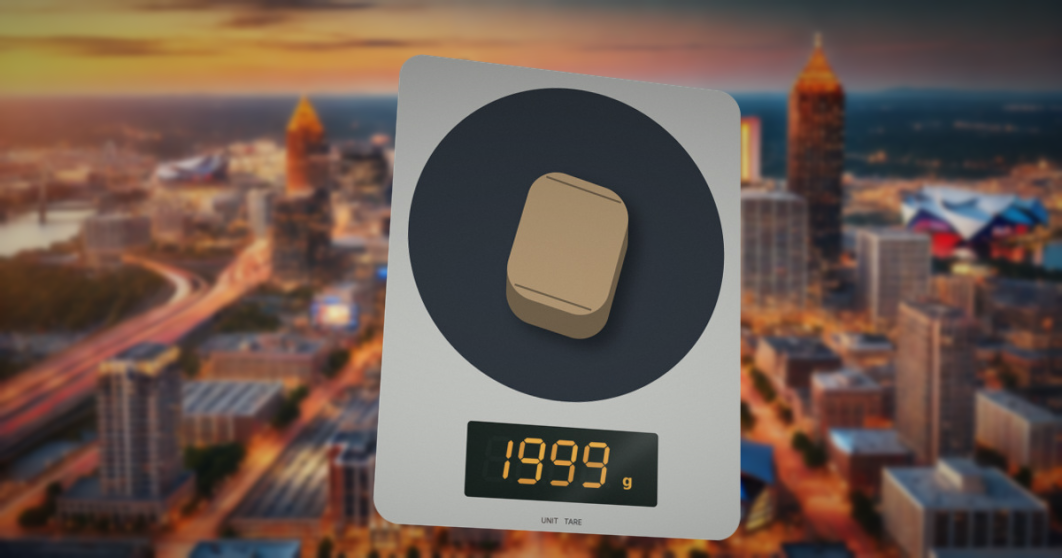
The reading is 1999
